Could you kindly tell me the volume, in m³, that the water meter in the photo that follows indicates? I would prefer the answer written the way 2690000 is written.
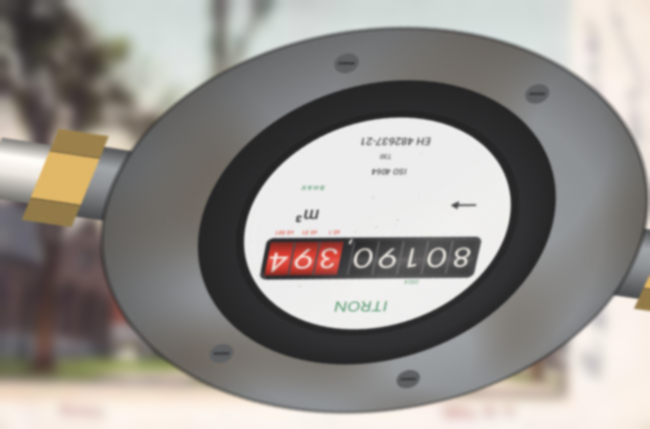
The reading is 80190.394
